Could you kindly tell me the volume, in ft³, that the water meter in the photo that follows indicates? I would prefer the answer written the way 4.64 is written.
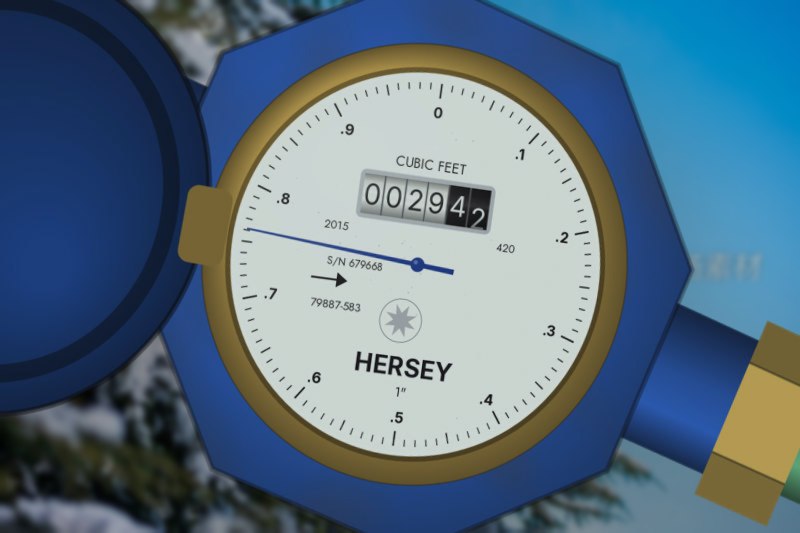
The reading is 2941.76
